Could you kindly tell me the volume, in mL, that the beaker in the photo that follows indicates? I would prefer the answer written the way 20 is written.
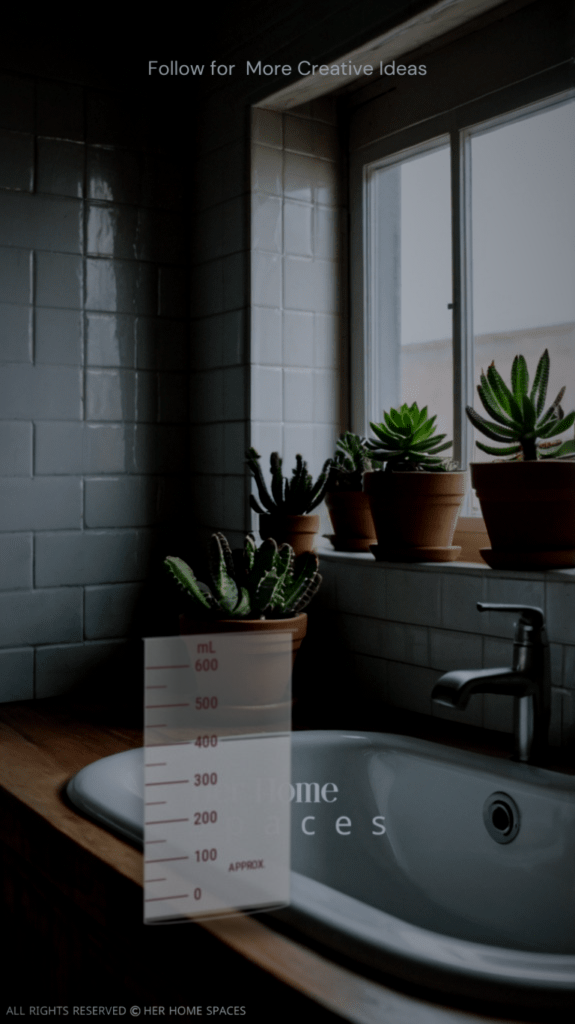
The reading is 400
